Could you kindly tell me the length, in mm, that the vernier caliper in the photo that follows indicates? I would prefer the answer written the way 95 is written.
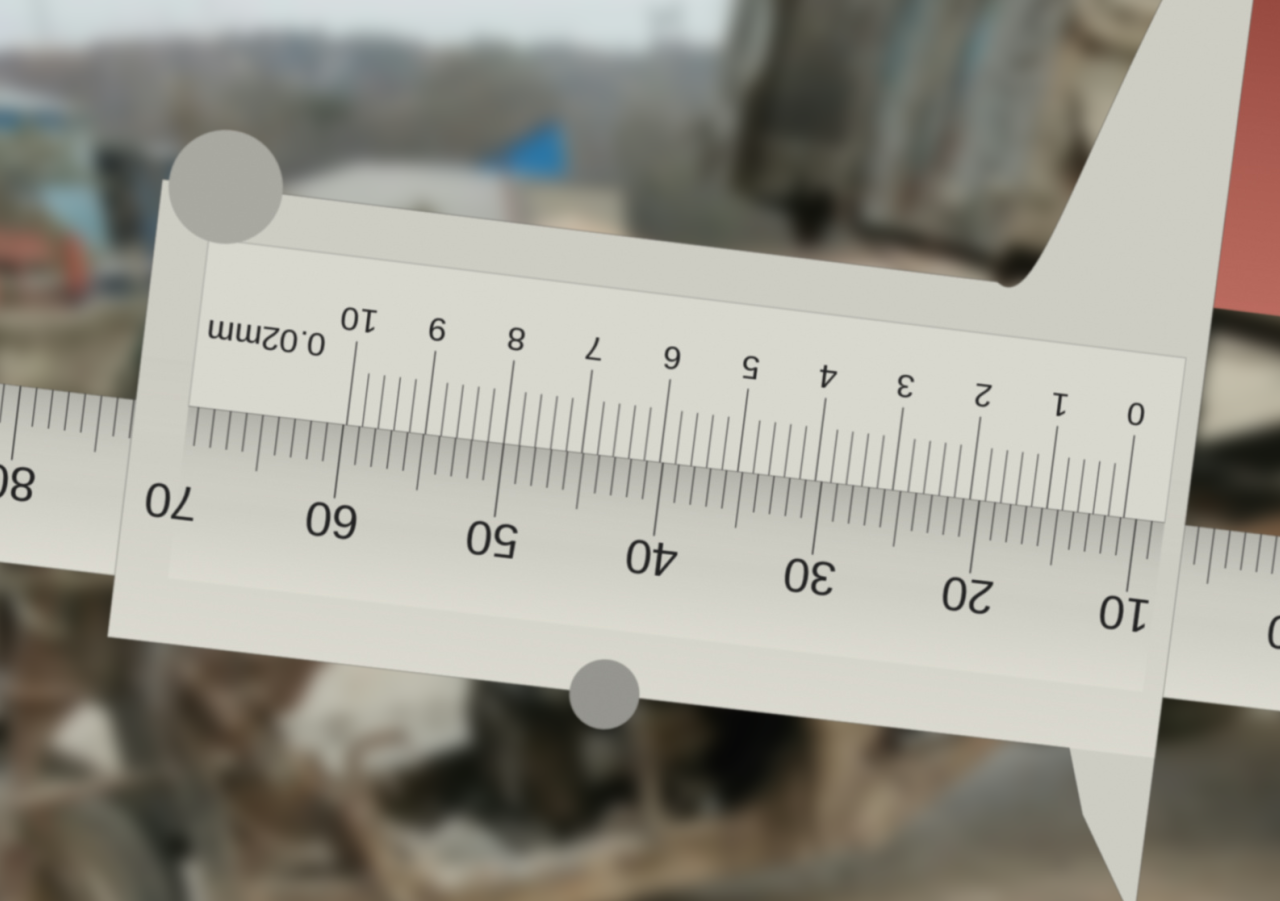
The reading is 10.8
